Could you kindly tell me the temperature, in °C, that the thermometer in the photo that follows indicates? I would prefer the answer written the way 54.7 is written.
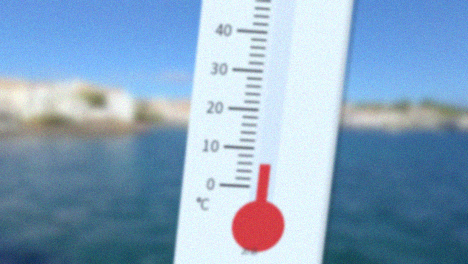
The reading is 6
